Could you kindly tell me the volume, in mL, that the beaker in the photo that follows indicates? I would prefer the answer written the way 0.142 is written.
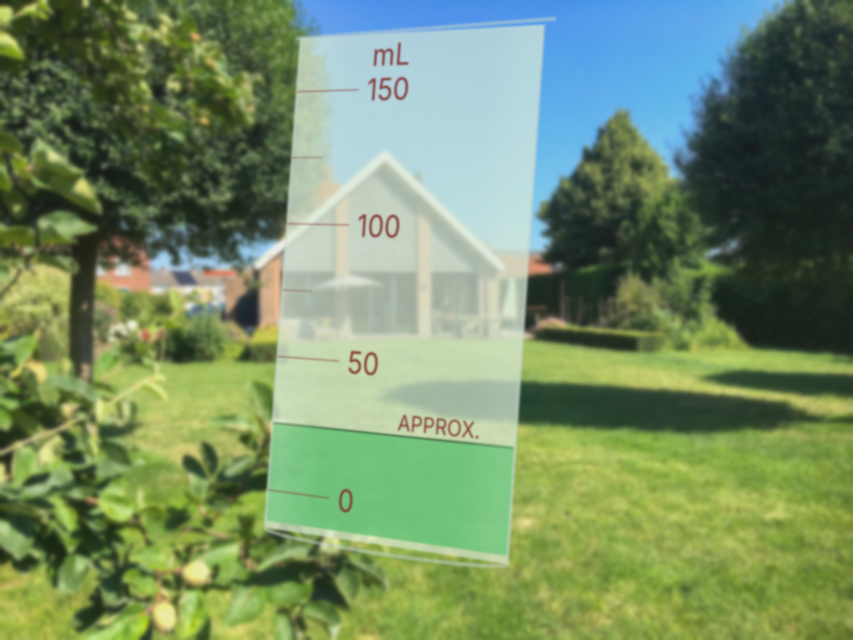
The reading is 25
